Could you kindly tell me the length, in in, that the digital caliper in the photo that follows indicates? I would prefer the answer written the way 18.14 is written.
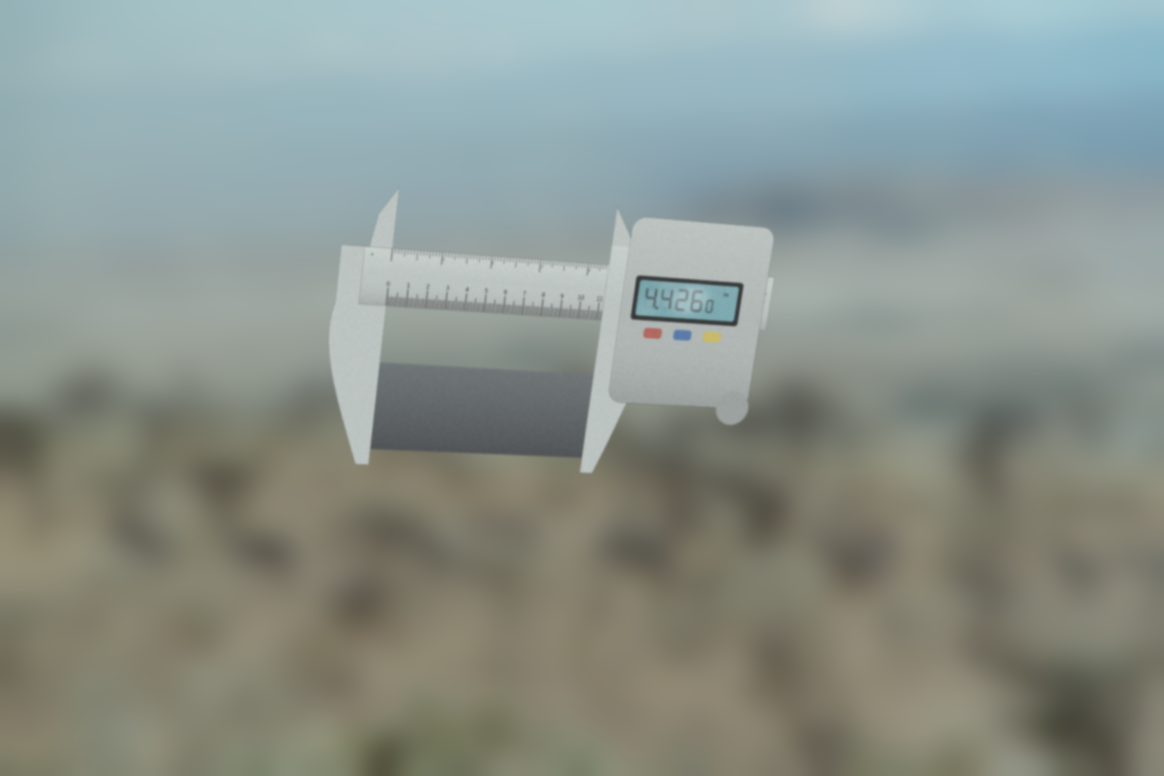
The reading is 4.4260
